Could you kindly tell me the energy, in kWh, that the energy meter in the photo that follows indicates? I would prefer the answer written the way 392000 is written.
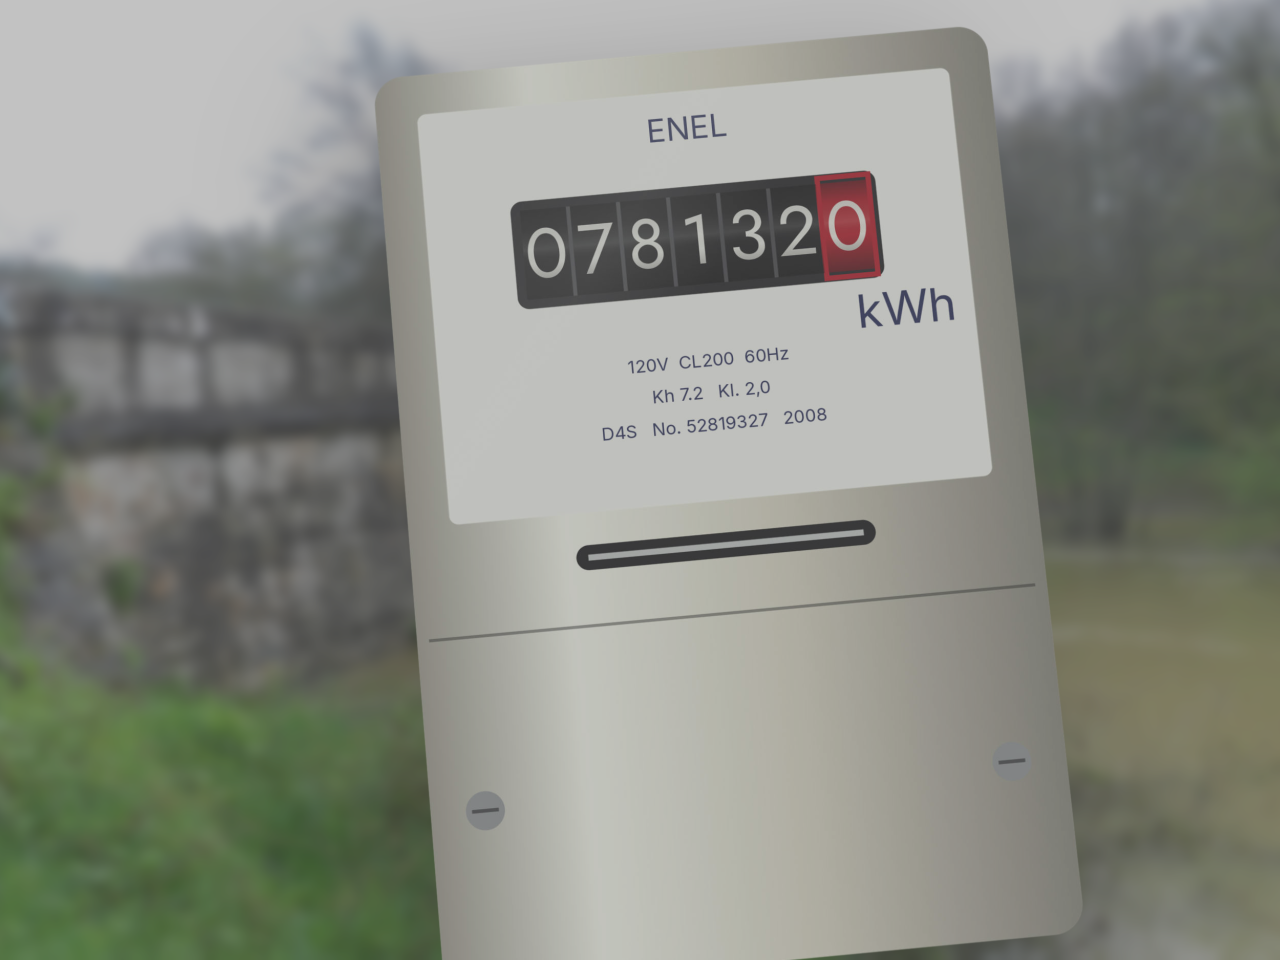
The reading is 78132.0
